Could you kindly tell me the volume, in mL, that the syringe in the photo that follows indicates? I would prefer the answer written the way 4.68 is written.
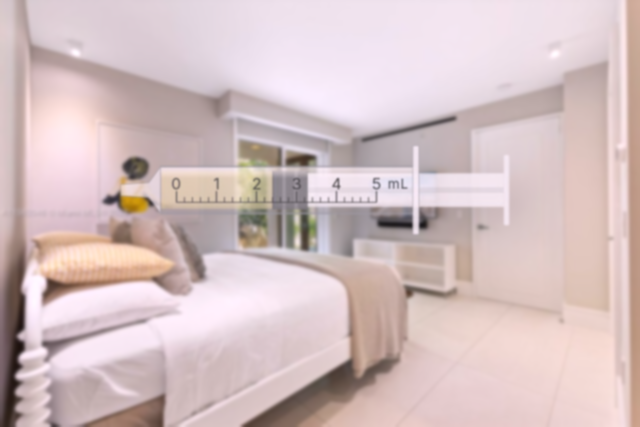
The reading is 2.4
